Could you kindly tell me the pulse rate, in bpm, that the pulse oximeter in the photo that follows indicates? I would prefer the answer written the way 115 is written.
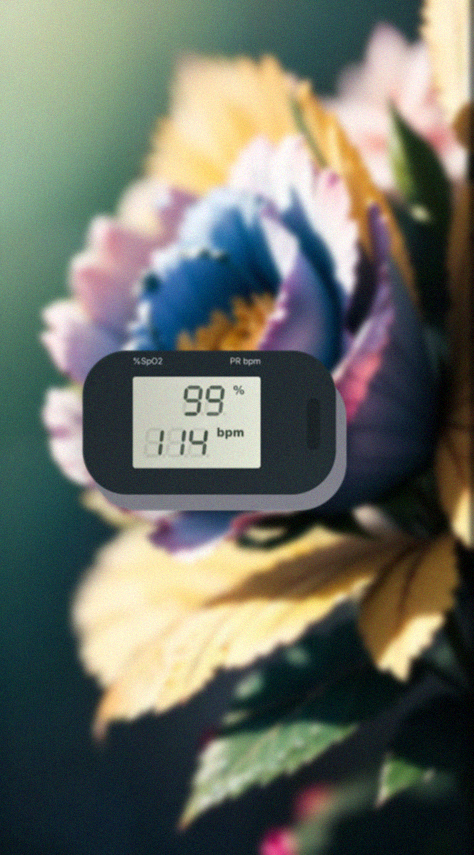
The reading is 114
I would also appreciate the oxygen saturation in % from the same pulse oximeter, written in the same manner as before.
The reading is 99
